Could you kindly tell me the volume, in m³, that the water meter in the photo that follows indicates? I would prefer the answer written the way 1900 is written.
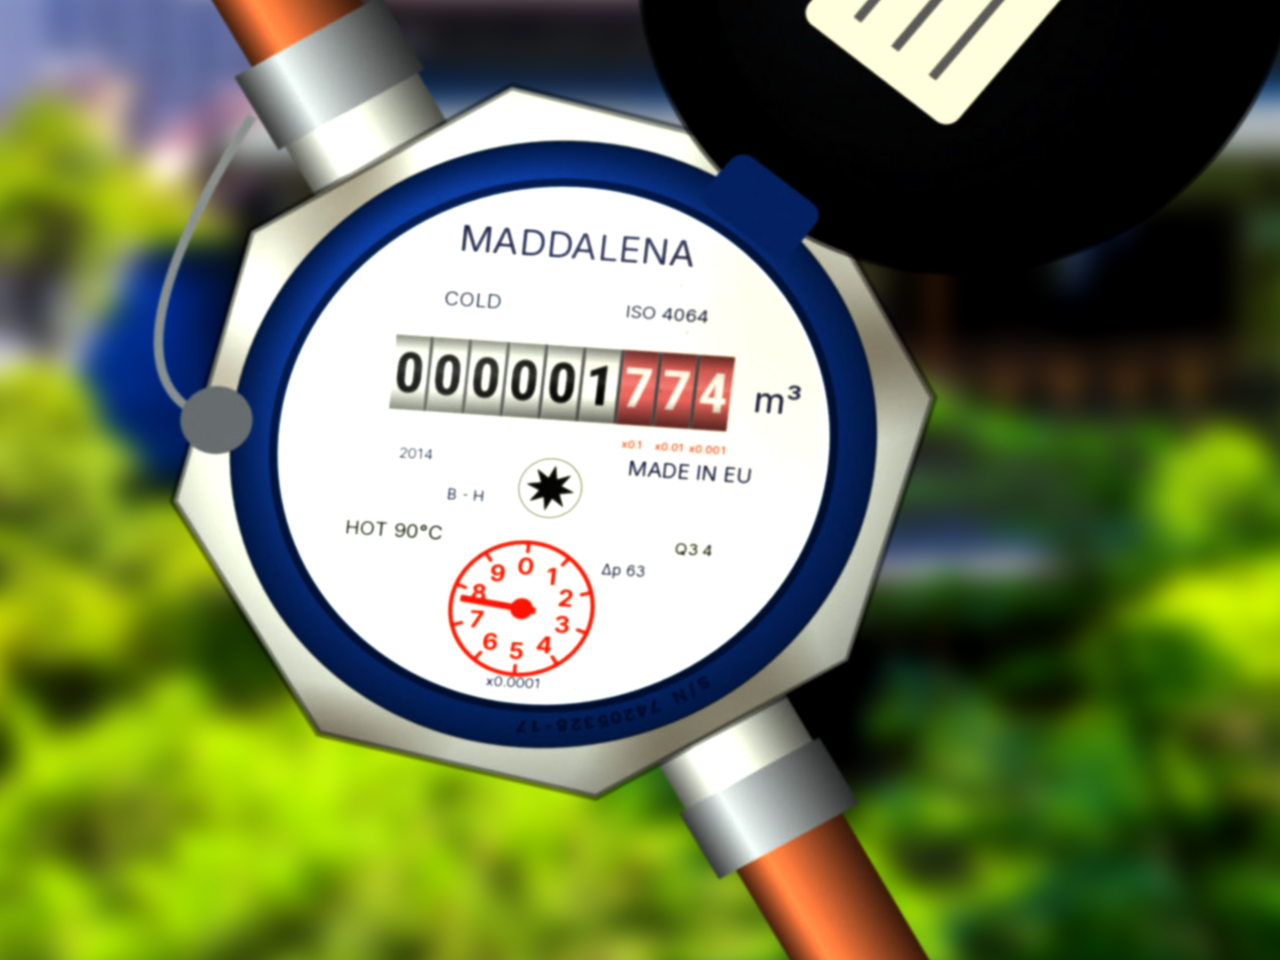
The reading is 1.7747
